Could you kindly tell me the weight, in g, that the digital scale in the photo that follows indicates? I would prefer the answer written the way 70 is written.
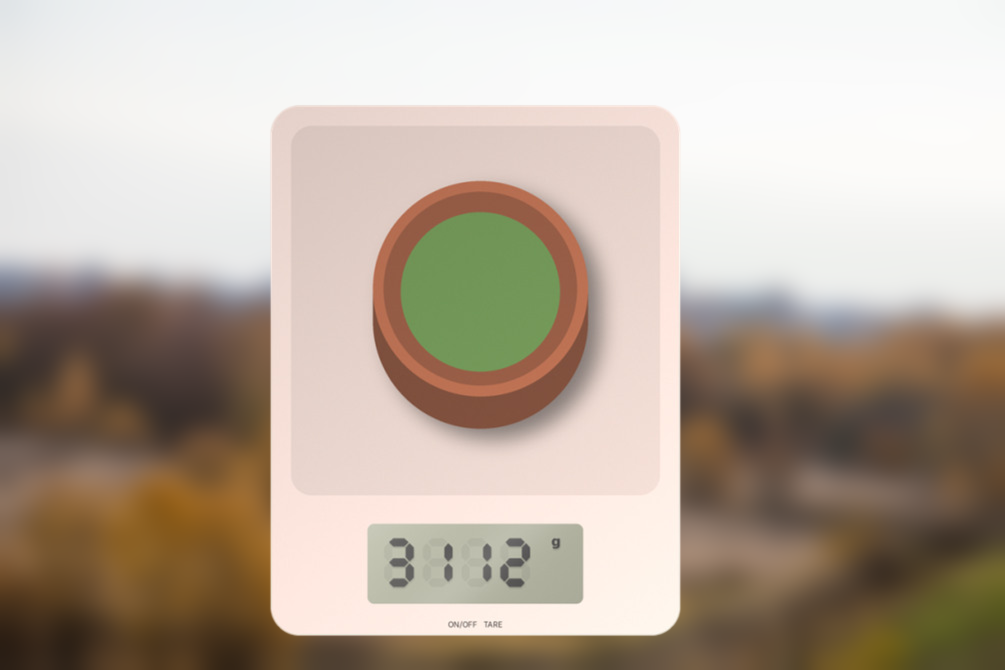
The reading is 3112
